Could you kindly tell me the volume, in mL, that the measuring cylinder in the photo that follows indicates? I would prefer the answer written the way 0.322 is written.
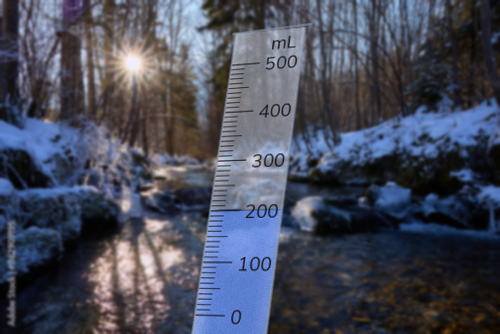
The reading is 200
